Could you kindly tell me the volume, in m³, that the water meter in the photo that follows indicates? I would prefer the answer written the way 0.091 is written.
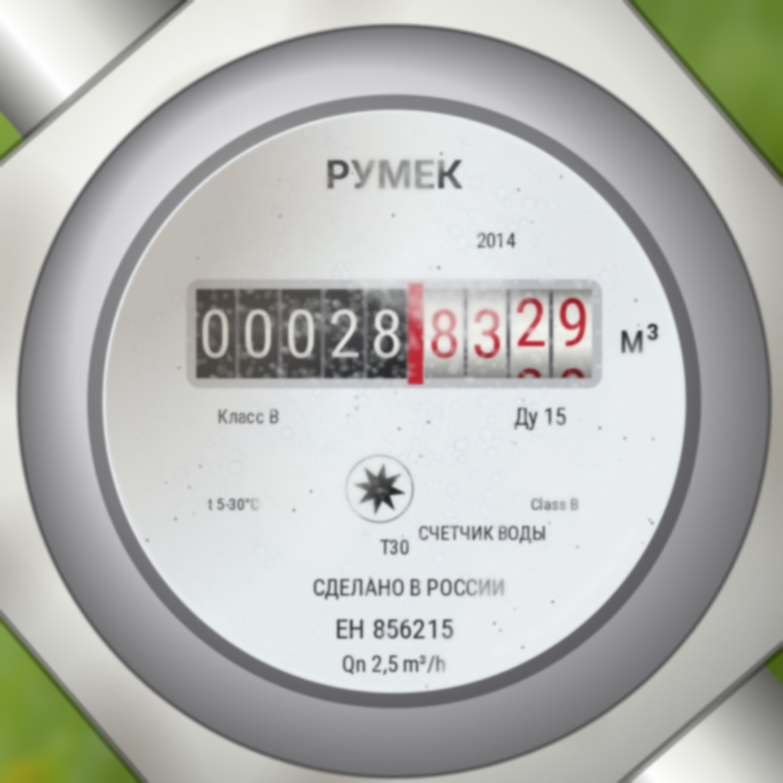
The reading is 28.8329
